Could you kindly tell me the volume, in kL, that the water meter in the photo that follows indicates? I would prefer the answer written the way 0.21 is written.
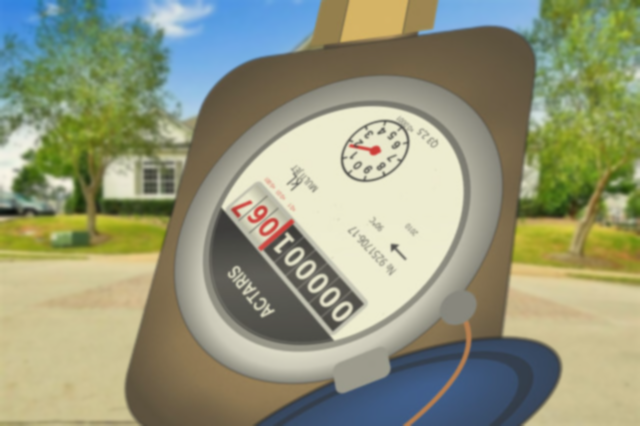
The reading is 1.0671
